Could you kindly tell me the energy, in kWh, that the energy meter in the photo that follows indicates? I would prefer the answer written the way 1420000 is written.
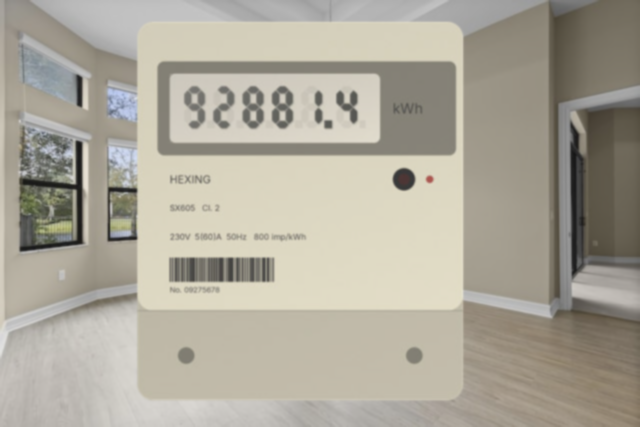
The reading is 92881.4
